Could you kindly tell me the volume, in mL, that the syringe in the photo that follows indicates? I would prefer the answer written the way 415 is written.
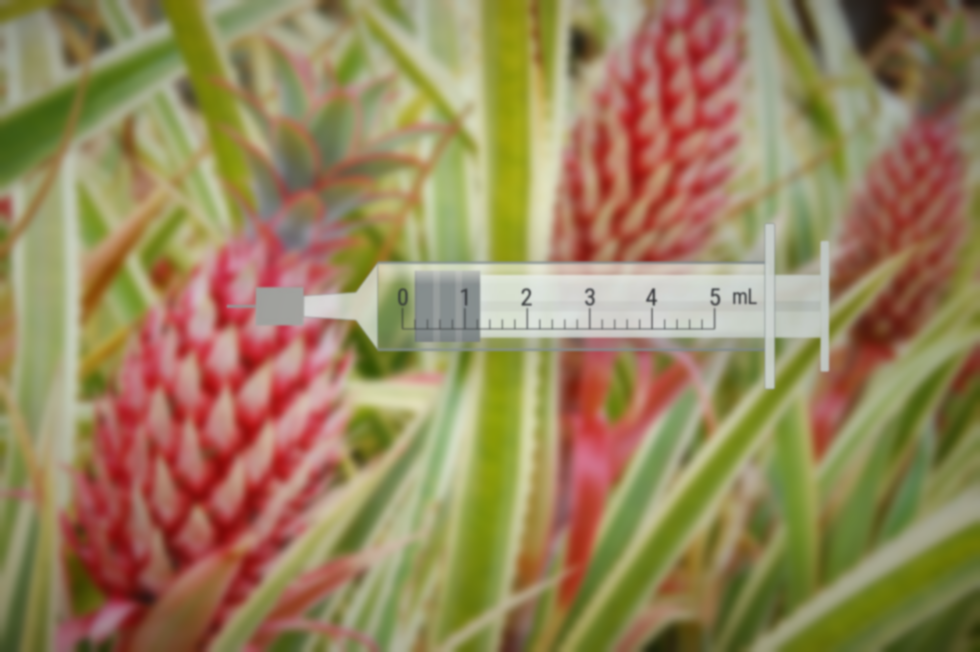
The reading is 0.2
